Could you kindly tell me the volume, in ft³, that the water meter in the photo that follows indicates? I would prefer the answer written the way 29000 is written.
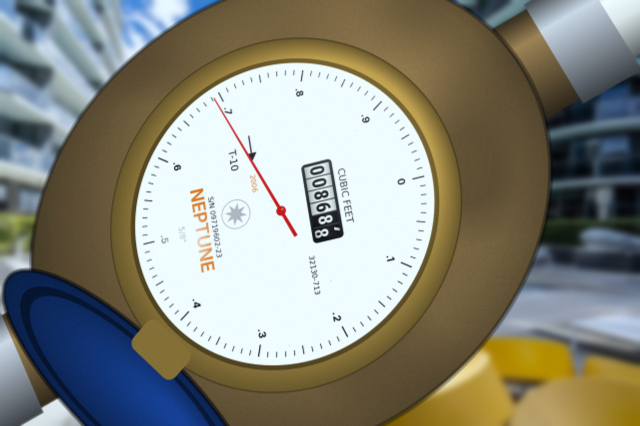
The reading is 8687.69
